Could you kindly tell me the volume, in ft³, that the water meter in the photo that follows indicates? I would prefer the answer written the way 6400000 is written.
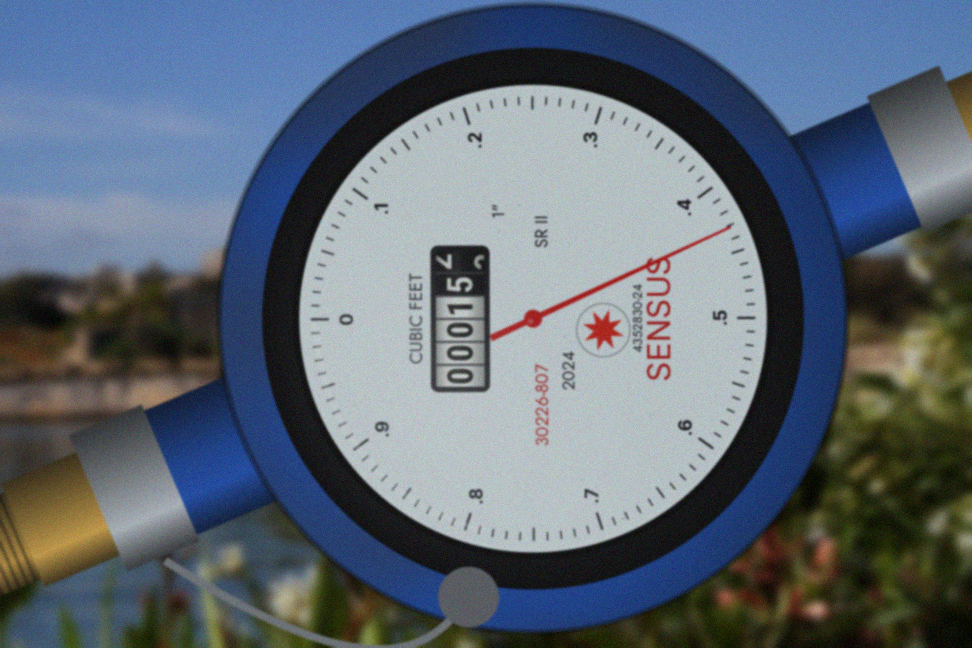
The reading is 152.43
